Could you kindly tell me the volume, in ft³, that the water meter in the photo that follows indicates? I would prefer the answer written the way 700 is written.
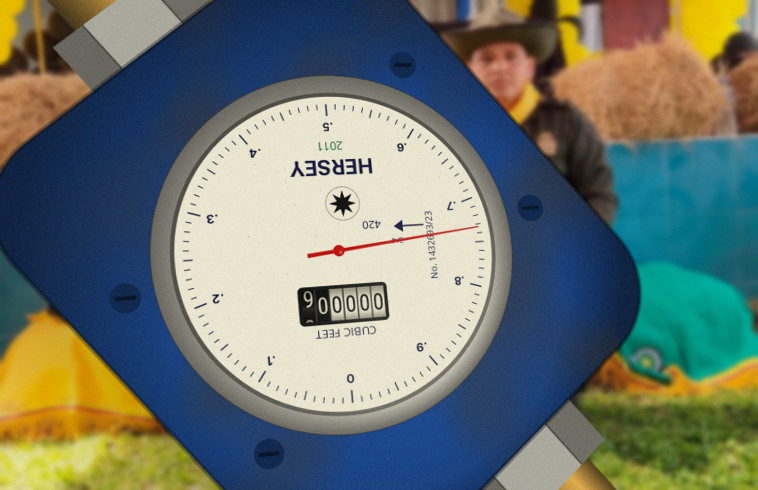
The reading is 5.73
